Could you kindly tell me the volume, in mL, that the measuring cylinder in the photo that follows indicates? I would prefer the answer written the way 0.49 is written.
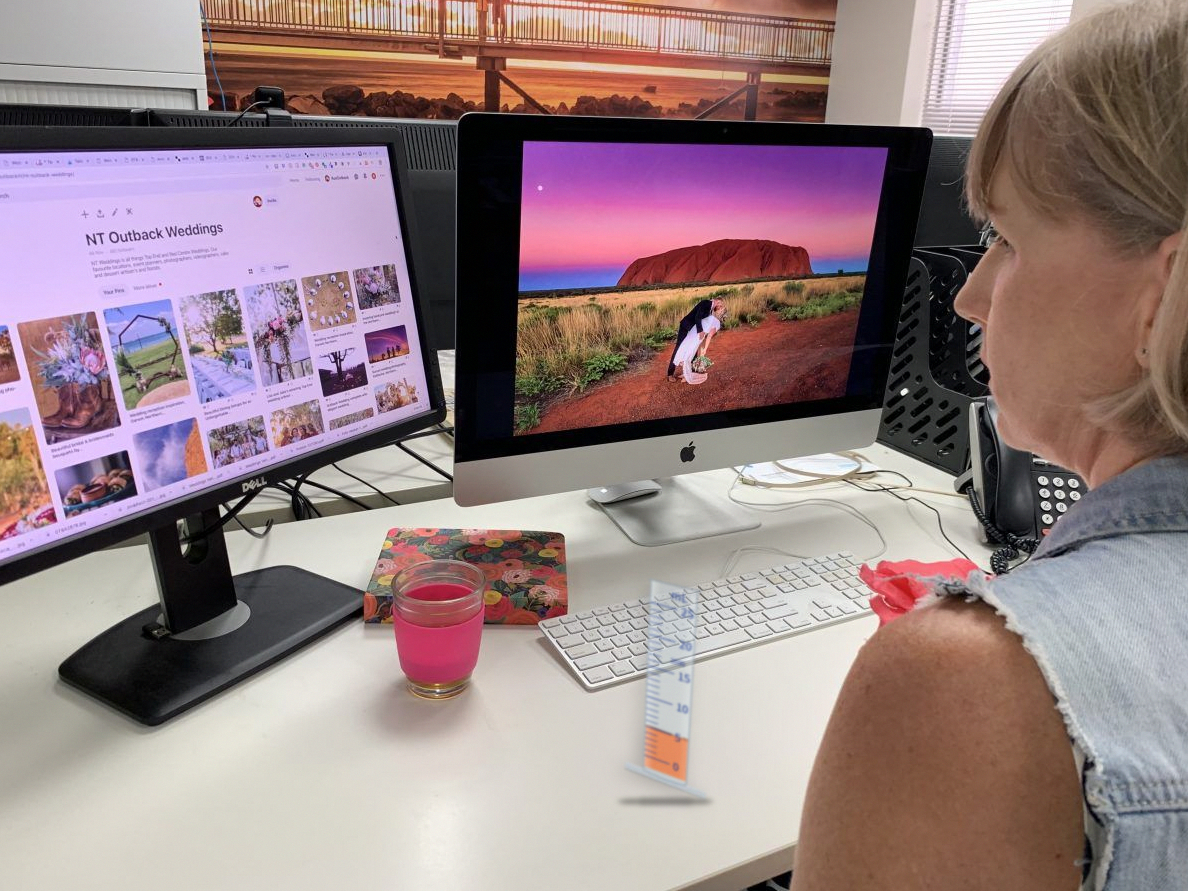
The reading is 5
